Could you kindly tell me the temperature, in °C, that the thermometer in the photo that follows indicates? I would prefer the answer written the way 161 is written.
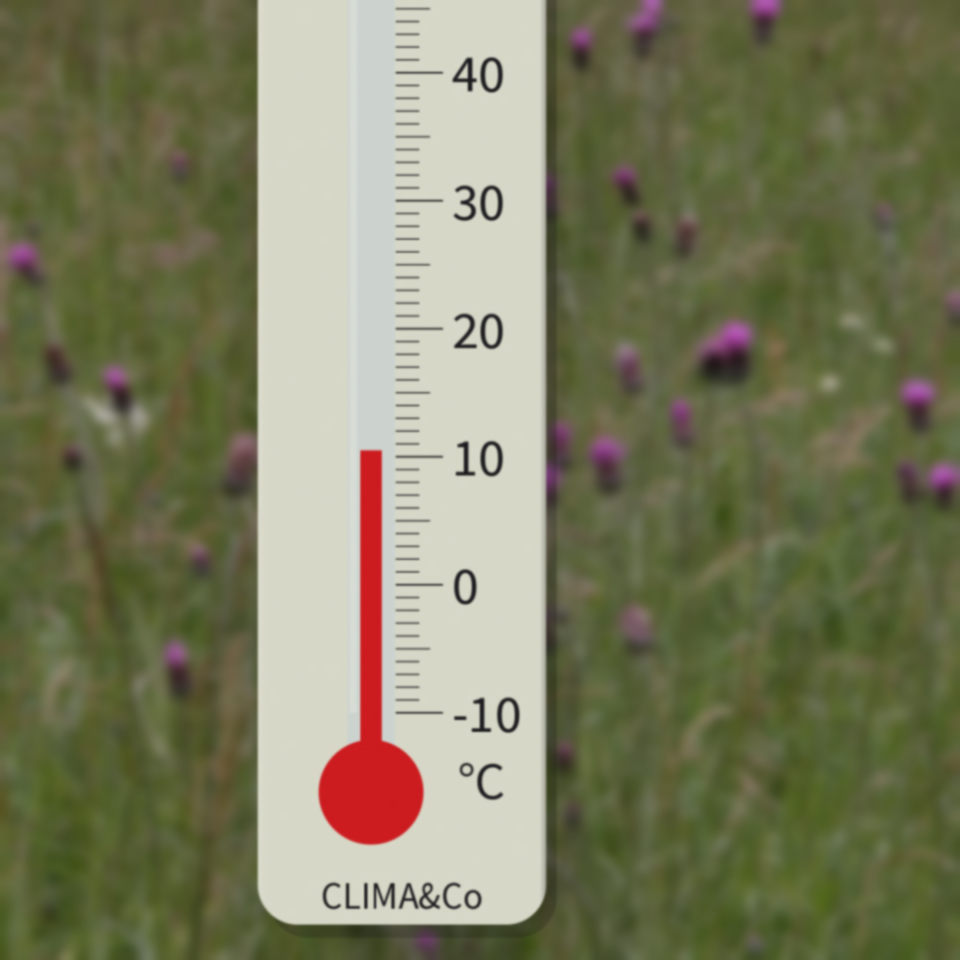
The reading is 10.5
